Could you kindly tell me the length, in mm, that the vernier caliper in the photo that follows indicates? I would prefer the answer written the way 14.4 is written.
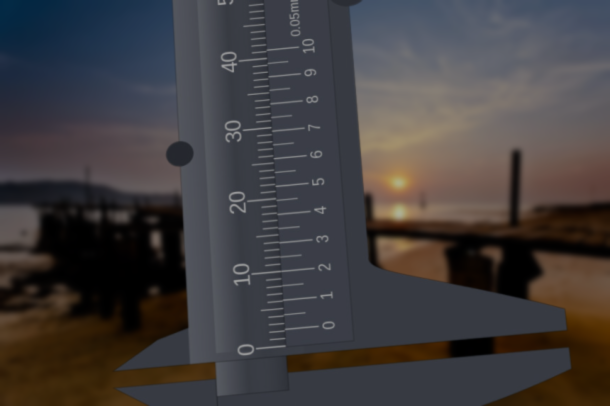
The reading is 2.2
